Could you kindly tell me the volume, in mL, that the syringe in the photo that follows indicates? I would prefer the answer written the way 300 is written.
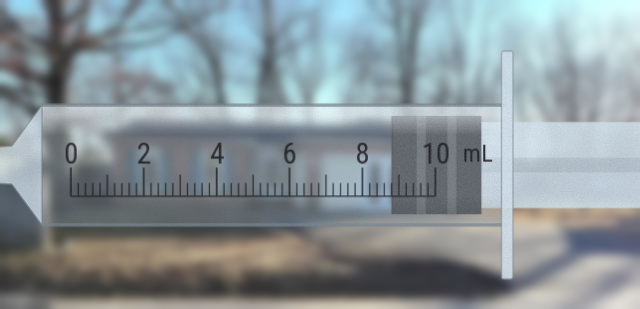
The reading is 8.8
